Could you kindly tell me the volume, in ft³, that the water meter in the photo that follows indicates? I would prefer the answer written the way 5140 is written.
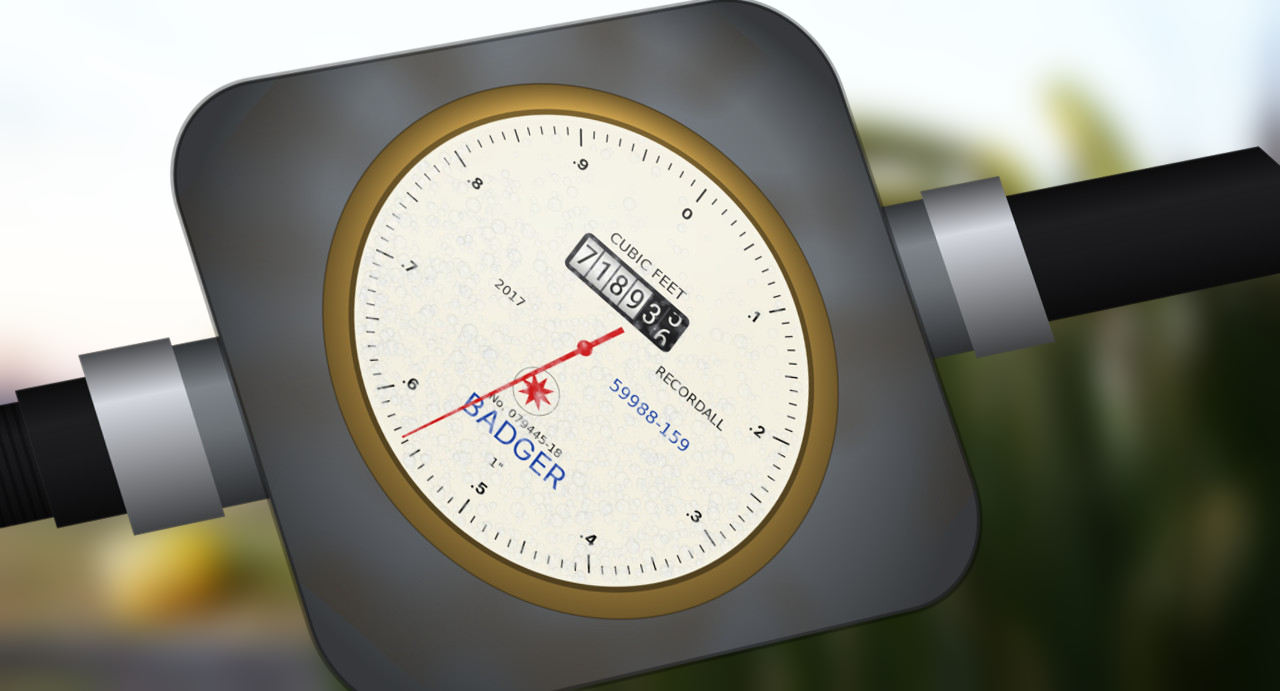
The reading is 718935.56
